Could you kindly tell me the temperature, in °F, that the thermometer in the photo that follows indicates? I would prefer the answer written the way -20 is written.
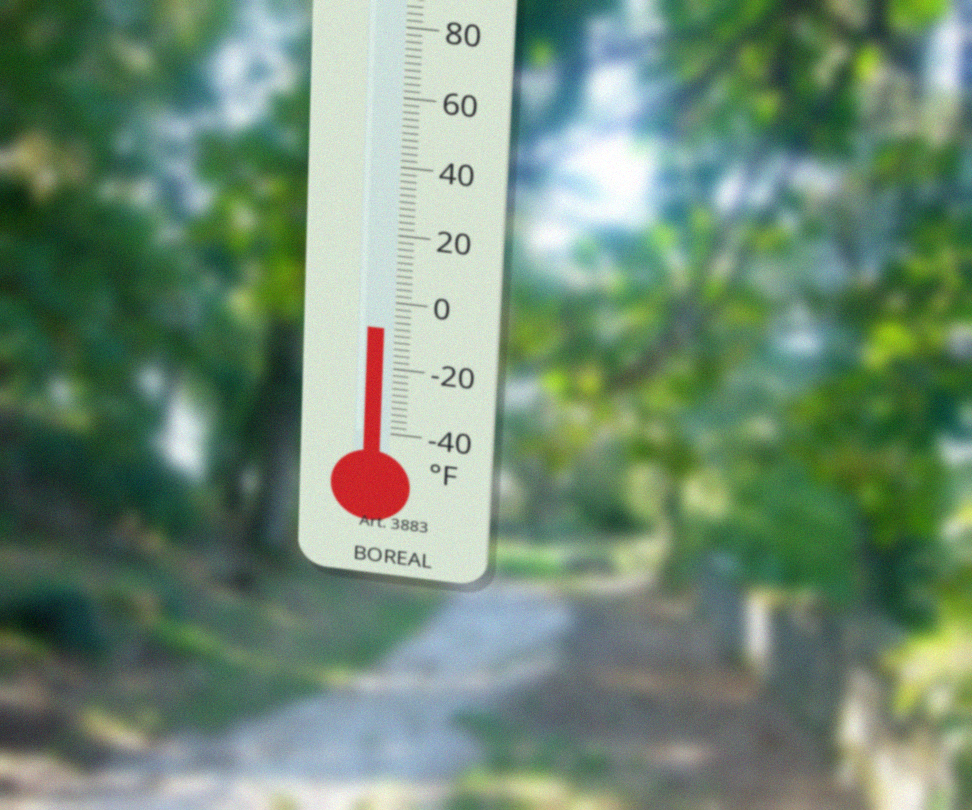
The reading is -8
